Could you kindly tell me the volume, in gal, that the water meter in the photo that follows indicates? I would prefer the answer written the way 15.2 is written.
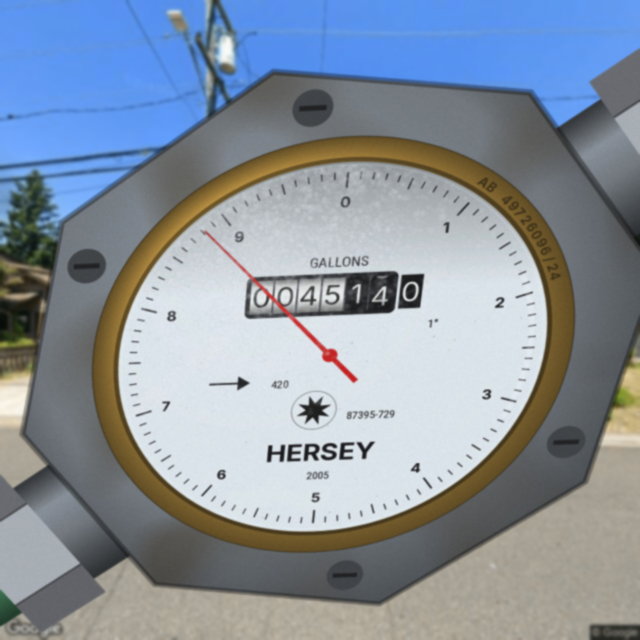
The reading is 45138.8
